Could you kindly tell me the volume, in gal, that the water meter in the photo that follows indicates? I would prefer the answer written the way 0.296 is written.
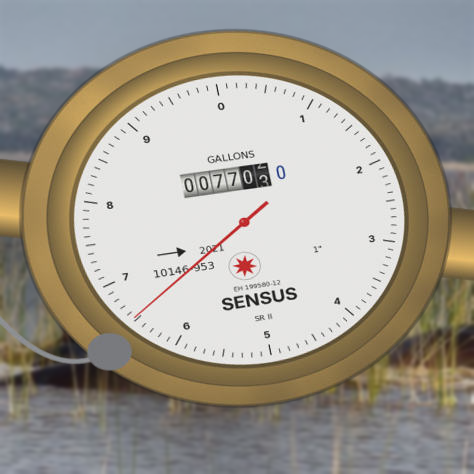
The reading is 77026.5
